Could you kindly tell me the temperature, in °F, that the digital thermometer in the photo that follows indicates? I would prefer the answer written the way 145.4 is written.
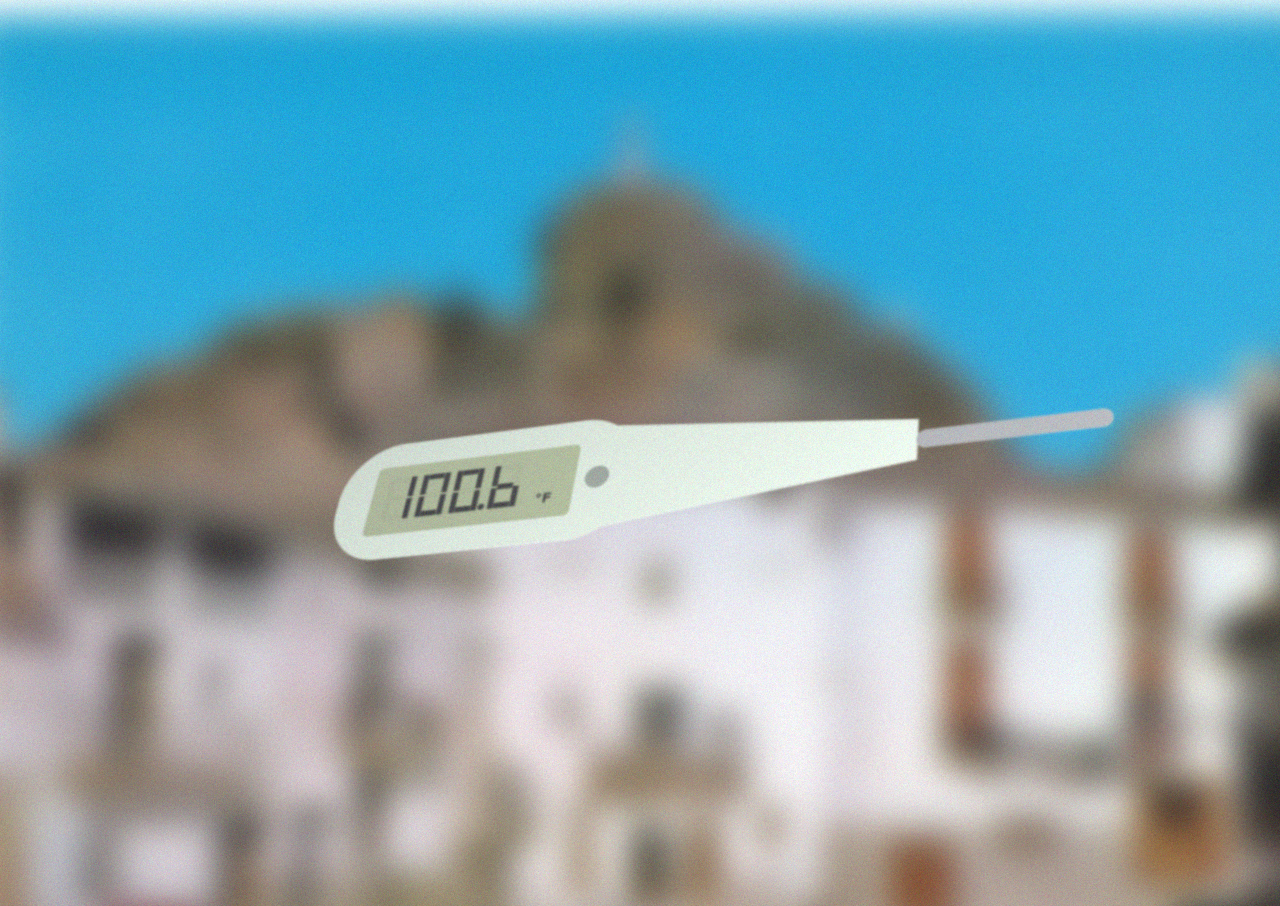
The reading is 100.6
